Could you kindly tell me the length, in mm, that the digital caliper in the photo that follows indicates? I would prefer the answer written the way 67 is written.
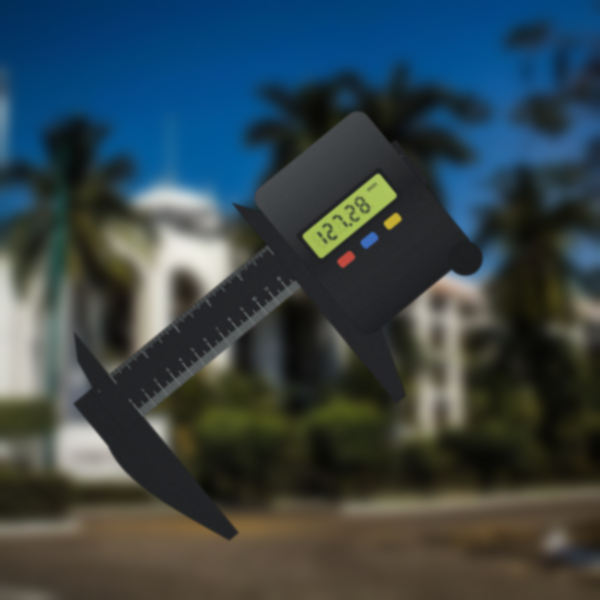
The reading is 127.28
